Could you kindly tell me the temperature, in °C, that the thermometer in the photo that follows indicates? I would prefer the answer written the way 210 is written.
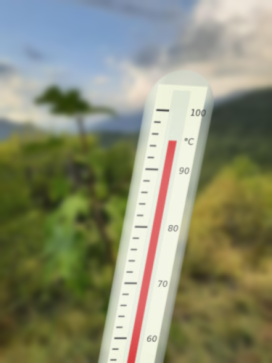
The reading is 95
